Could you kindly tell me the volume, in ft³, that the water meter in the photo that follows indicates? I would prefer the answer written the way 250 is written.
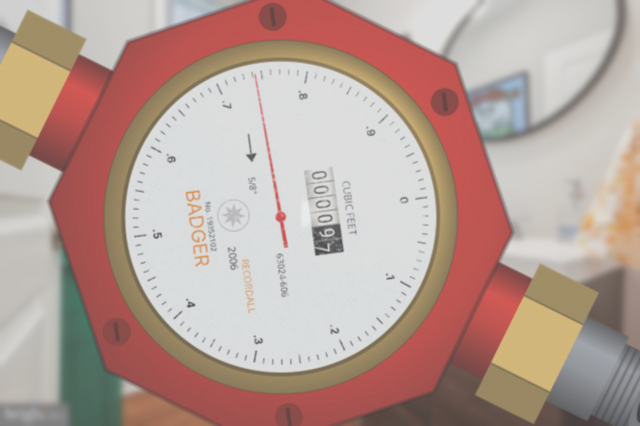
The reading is 96.74
